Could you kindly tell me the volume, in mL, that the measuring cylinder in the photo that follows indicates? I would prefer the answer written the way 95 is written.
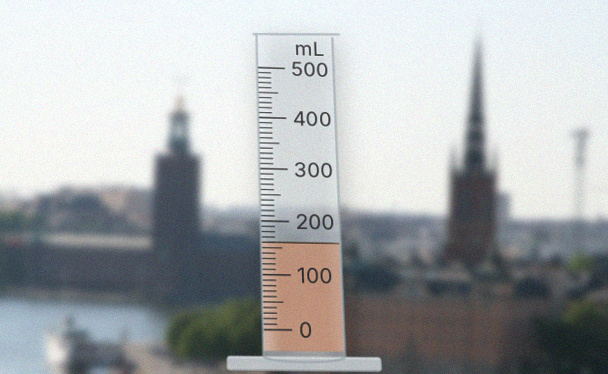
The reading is 160
